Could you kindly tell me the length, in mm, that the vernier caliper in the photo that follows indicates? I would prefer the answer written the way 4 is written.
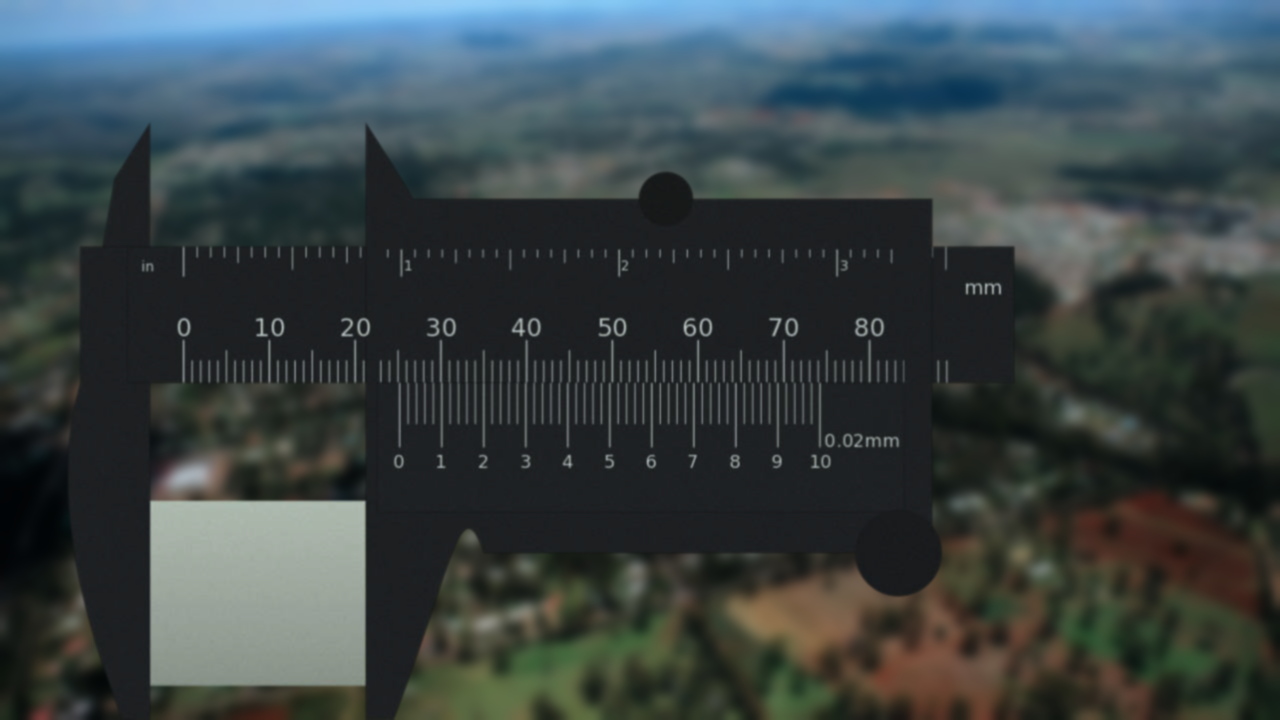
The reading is 25.2
